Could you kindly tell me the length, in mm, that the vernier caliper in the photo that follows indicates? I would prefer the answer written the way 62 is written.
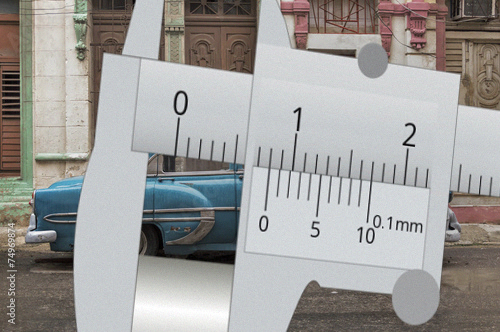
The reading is 8.0
